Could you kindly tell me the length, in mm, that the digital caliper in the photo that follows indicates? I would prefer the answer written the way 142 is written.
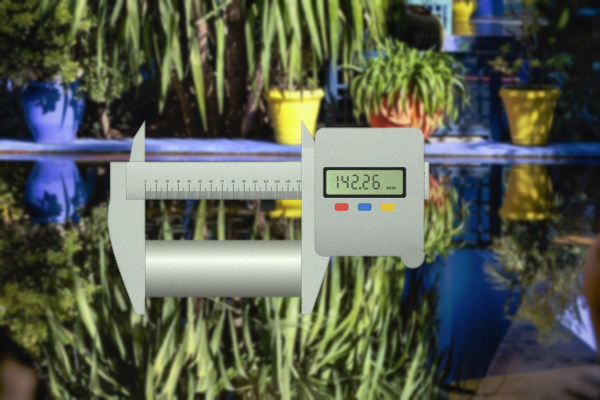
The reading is 142.26
